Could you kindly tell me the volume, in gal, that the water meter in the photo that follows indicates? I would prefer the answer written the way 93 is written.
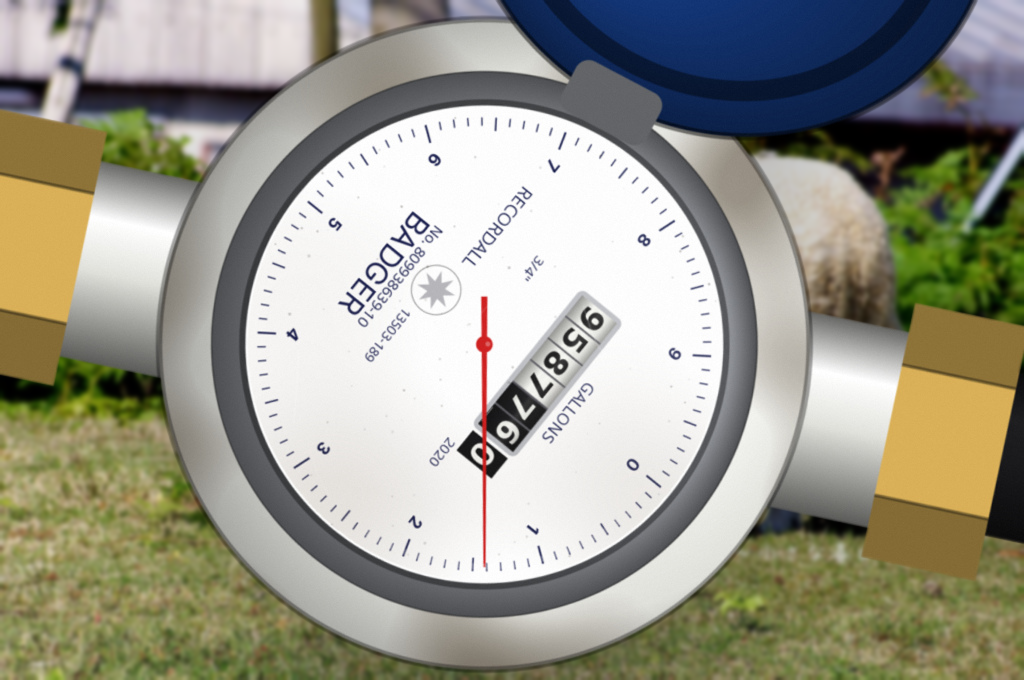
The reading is 9587761.4
